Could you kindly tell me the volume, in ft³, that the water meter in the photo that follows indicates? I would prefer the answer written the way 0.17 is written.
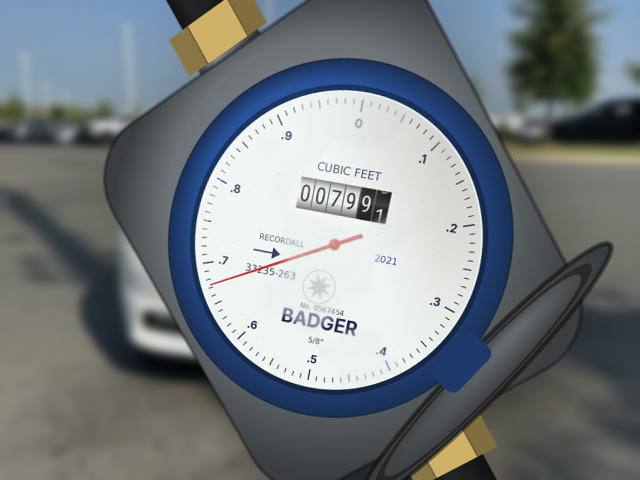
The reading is 7990.67
